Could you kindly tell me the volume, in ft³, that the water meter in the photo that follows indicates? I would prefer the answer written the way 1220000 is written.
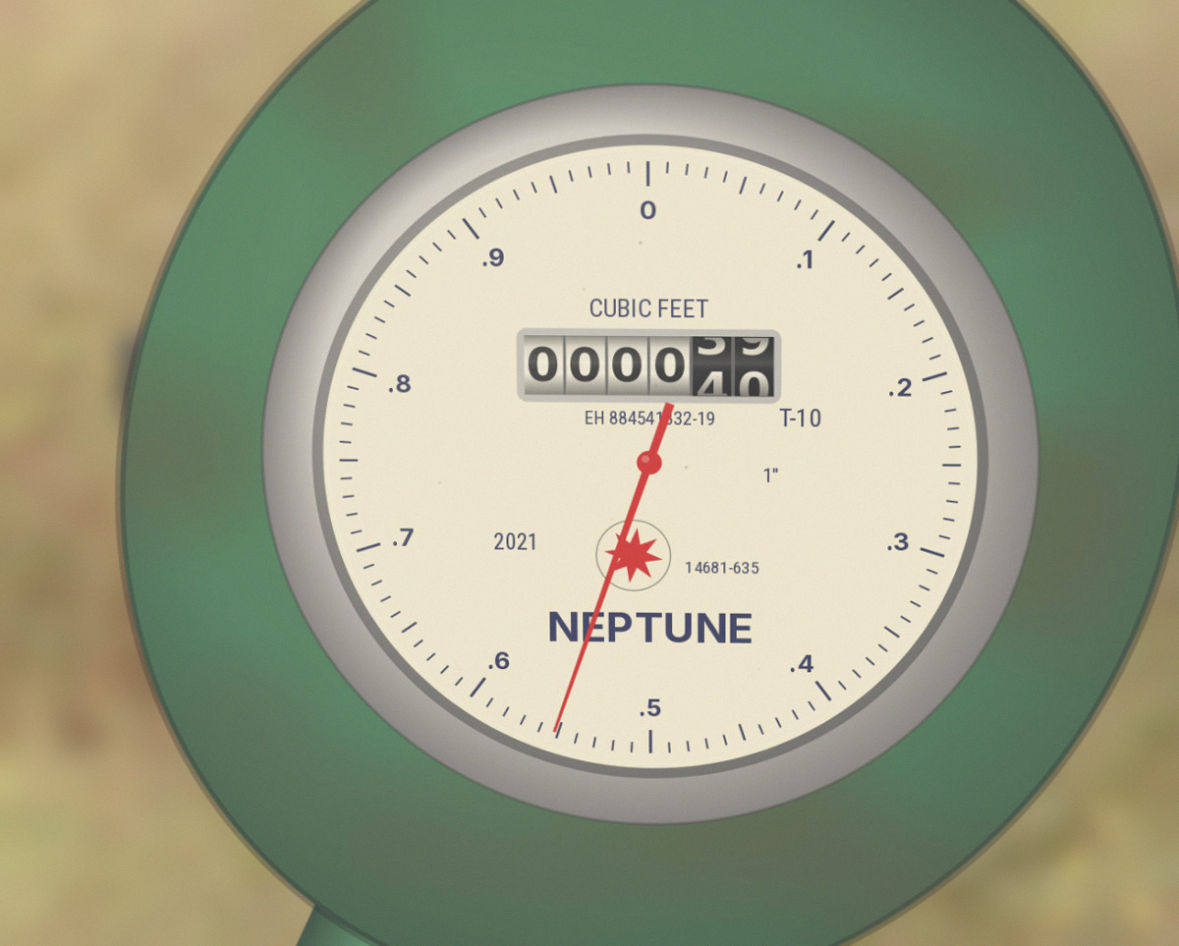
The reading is 39.55
